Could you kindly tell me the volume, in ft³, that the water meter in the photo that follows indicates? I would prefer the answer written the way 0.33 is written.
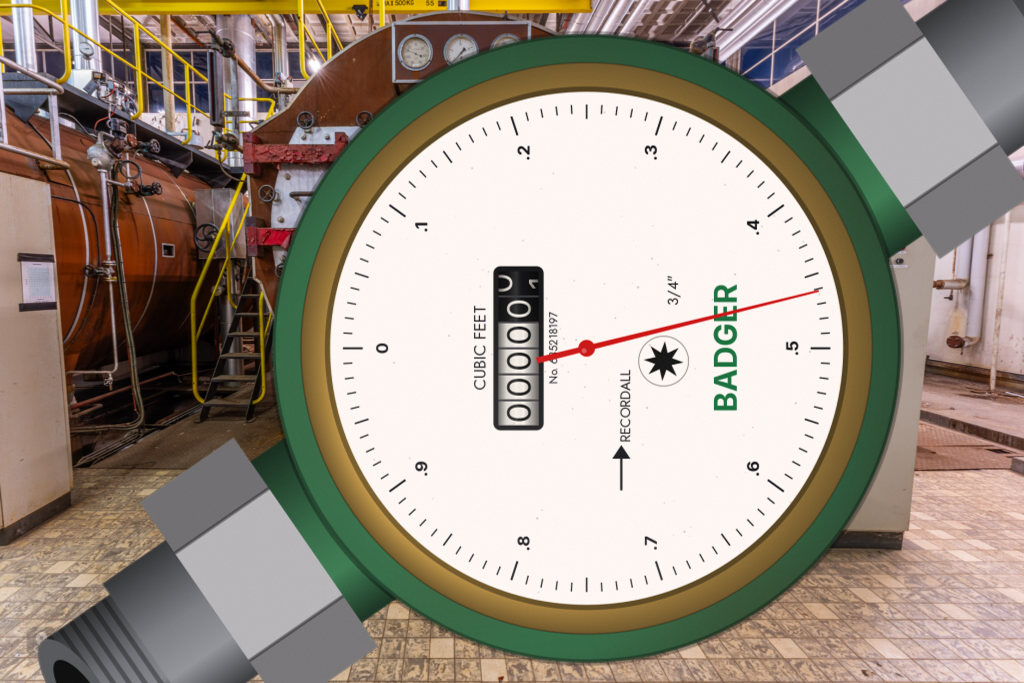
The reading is 0.46
